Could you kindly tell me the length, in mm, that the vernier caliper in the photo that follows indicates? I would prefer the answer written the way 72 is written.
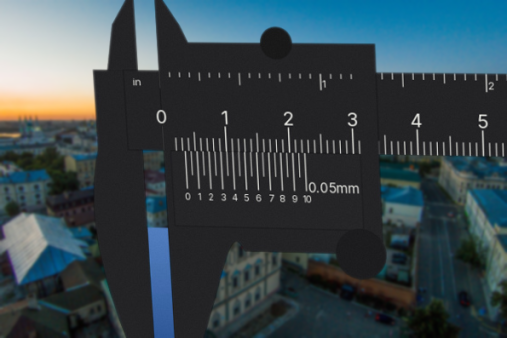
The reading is 3.4
